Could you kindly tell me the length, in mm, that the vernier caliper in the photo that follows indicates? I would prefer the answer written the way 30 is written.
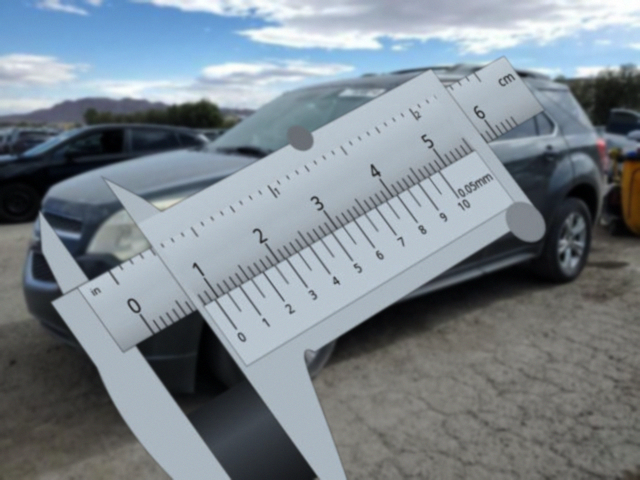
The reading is 9.5
